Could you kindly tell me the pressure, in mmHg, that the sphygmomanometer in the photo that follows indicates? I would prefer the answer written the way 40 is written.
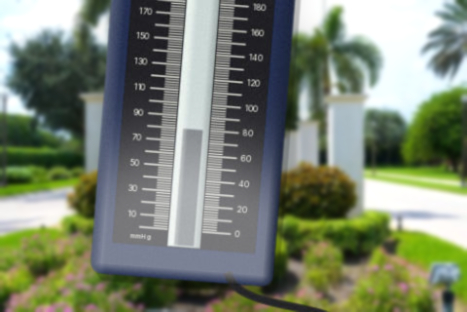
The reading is 80
